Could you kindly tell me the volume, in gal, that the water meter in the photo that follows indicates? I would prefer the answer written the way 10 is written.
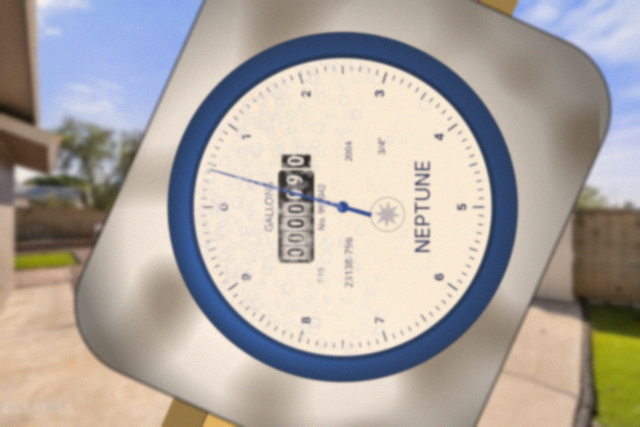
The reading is 90.4
